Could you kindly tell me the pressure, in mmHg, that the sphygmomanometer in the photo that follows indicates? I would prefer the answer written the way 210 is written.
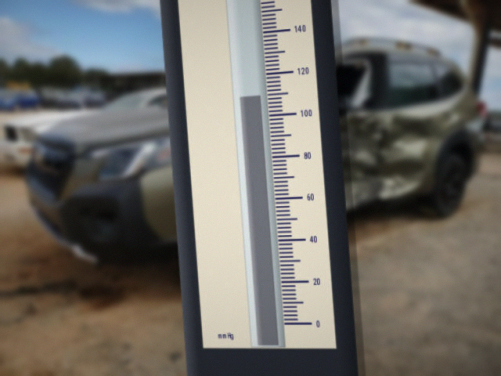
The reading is 110
